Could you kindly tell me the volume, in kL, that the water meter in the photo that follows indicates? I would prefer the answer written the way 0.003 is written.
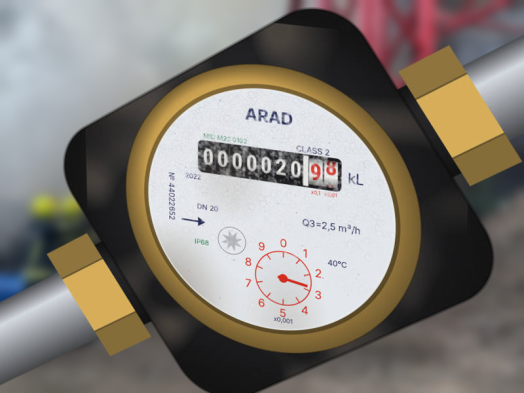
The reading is 20.982
